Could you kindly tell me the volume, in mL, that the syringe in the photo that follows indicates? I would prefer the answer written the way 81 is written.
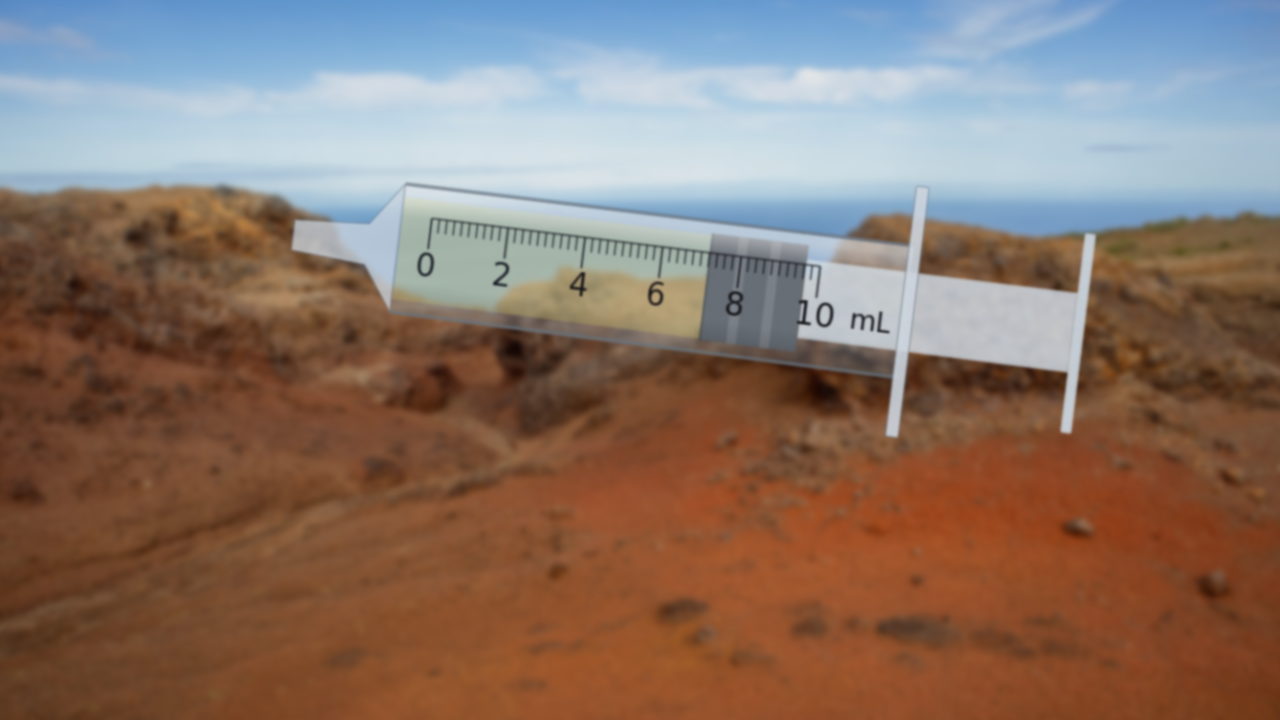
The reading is 7.2
